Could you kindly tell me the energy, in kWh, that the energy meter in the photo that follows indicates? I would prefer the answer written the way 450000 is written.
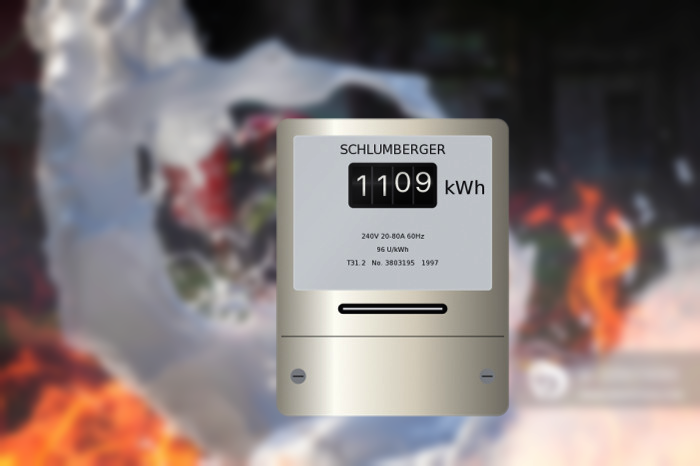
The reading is 1109
